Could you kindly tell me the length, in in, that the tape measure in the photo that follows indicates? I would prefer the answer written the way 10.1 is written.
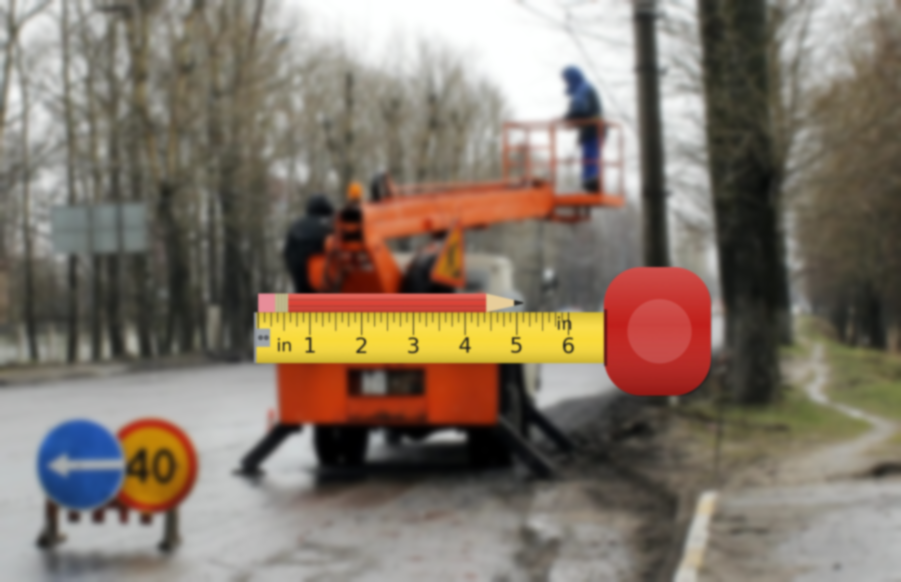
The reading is 5.125
